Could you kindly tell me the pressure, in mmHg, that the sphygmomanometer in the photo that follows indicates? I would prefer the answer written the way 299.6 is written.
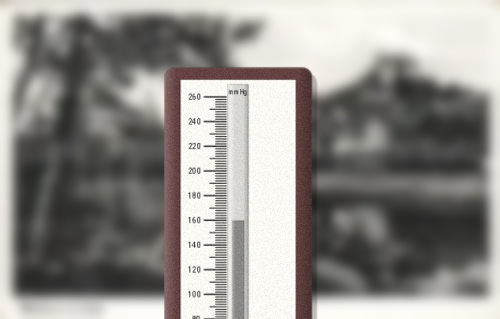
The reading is 160
